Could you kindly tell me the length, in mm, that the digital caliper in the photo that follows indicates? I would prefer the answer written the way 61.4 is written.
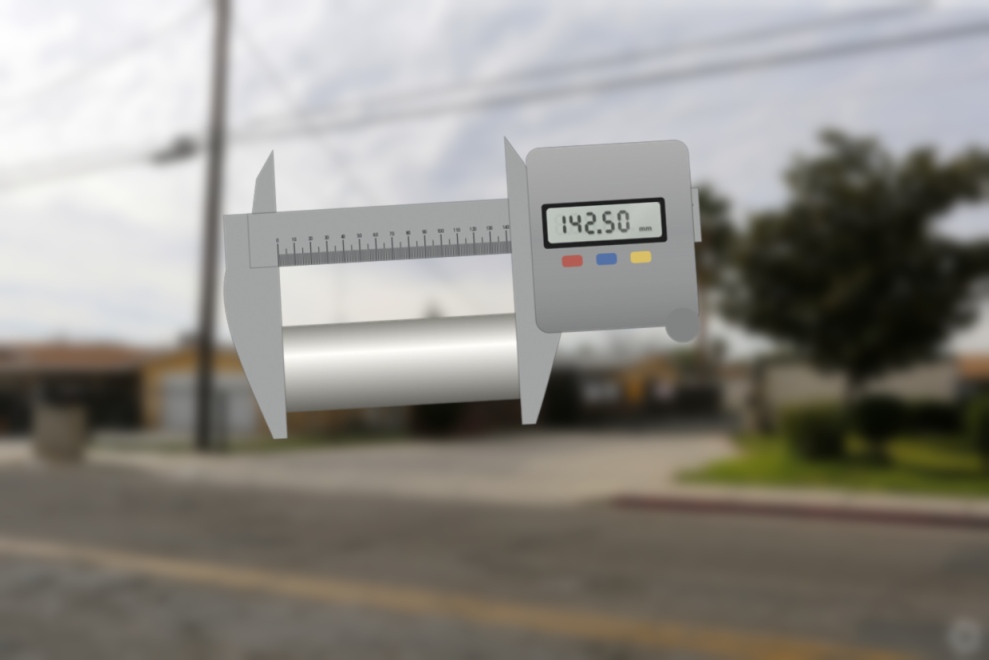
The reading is 142.50
